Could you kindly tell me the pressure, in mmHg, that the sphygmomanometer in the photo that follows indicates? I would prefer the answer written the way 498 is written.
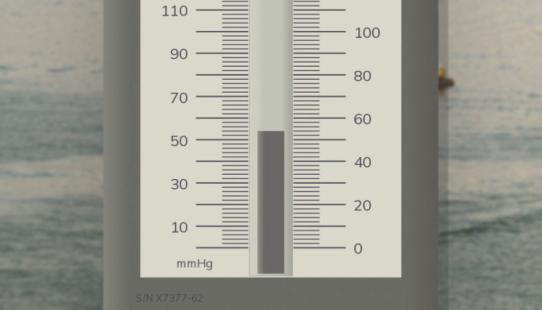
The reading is 54
